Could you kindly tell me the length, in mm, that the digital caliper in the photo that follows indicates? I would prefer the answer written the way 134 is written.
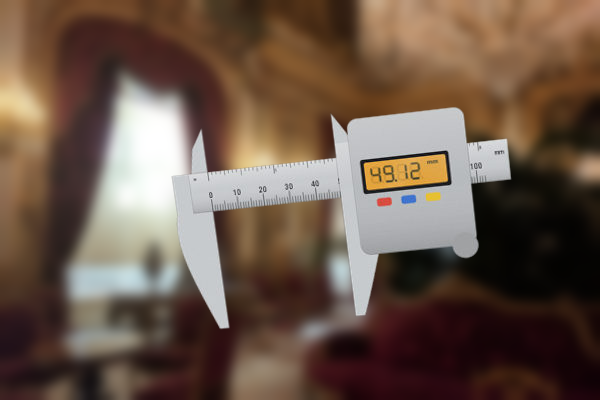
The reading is 49.12
